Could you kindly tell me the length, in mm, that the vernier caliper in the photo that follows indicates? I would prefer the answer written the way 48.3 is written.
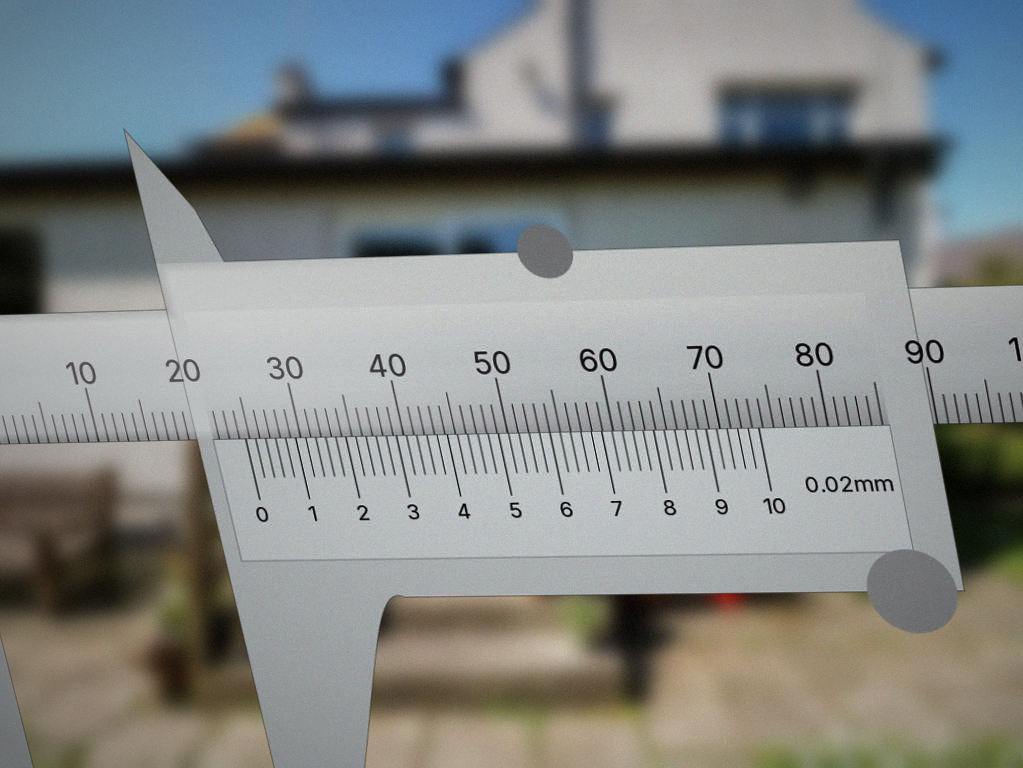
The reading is 24.6
